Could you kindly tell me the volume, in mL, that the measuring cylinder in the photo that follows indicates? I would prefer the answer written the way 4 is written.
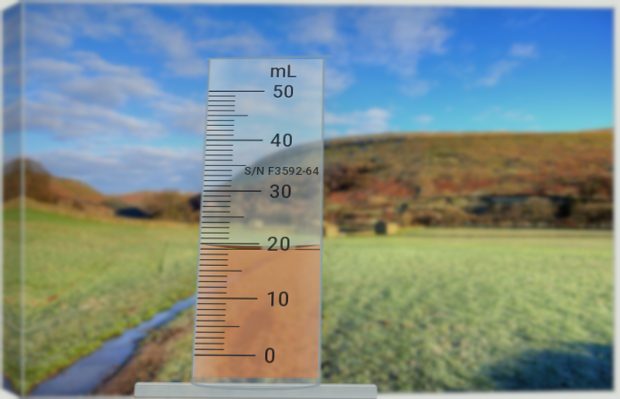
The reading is 19
